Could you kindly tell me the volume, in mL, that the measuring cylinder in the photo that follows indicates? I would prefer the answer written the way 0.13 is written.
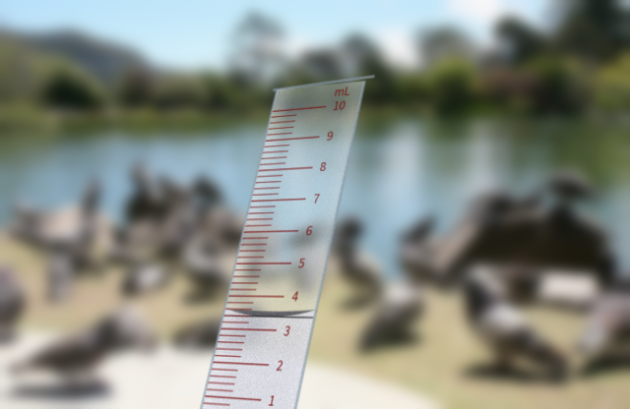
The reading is 3.4
